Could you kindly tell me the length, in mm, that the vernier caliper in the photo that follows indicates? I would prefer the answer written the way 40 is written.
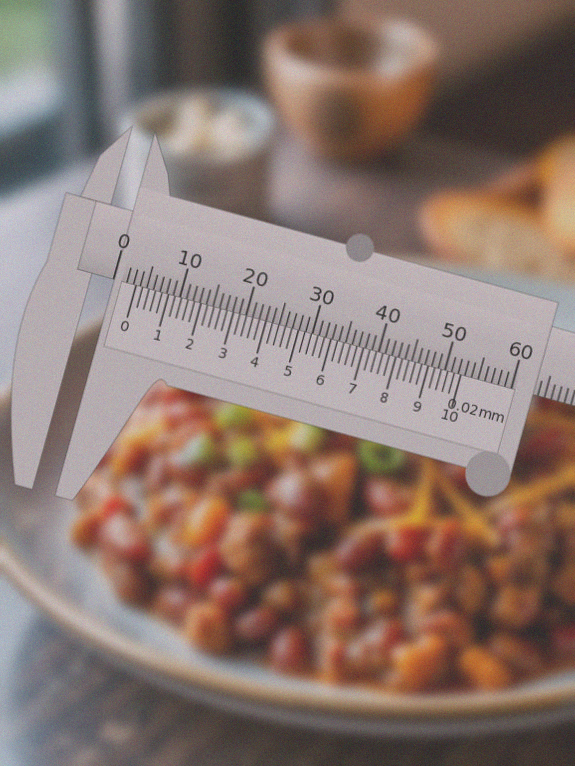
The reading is 3.4
